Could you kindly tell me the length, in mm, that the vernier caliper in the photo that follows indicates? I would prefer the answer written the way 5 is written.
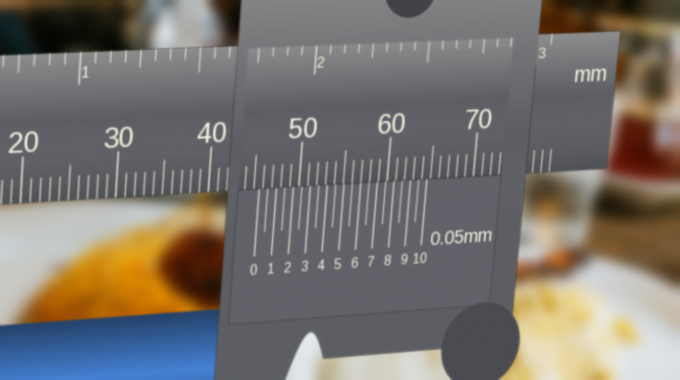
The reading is 45.6
